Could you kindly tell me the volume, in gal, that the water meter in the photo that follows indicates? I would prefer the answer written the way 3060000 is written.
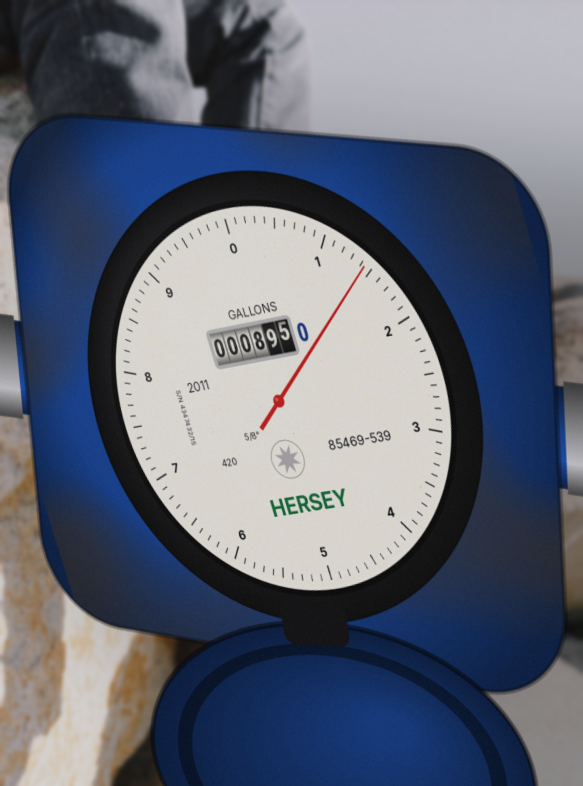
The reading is 8951.4
